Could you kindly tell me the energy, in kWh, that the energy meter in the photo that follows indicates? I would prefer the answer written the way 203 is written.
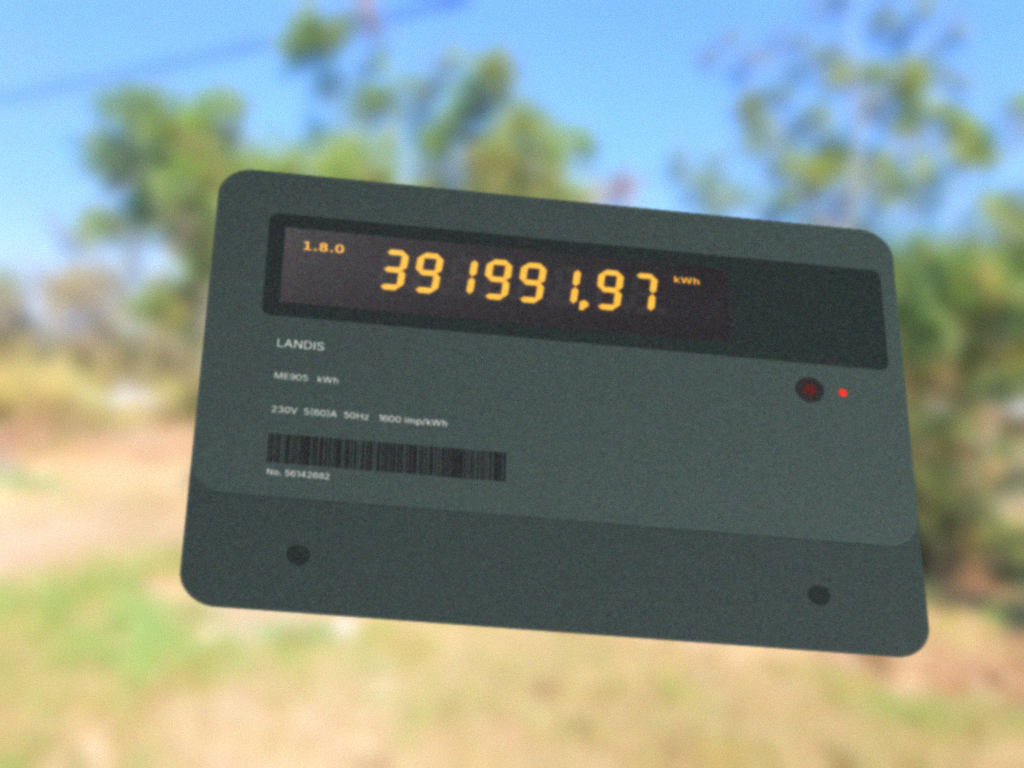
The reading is 391991.97
